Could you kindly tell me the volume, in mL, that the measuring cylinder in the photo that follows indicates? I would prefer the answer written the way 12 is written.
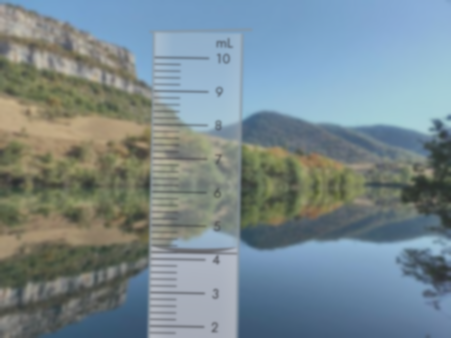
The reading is 4.2
